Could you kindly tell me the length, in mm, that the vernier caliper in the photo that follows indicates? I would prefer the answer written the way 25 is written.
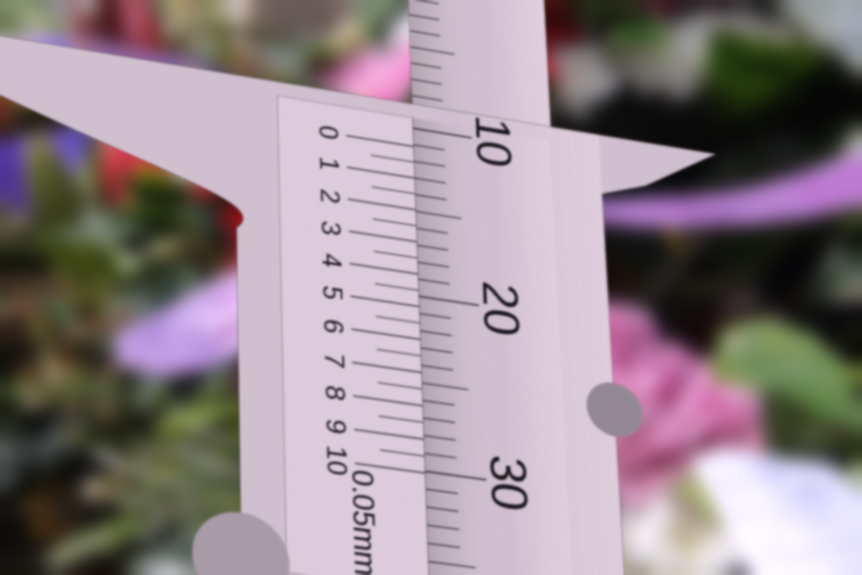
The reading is 11.1
